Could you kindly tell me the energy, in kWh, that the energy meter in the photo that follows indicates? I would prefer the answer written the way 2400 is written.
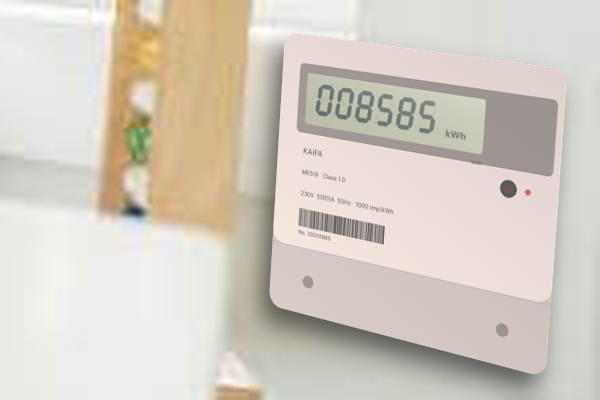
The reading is 8585
